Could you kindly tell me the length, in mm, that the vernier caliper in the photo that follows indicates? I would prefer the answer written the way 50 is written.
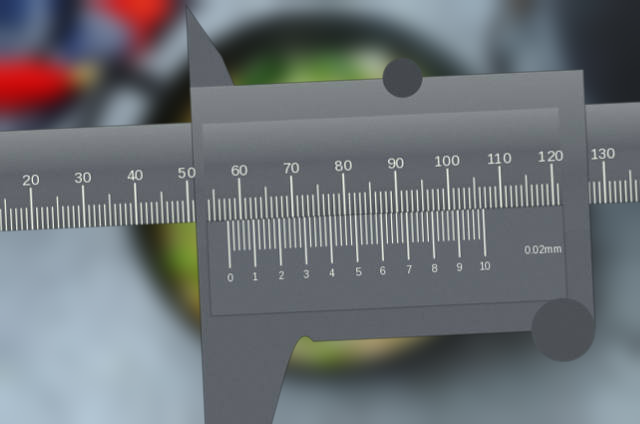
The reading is 57.5
